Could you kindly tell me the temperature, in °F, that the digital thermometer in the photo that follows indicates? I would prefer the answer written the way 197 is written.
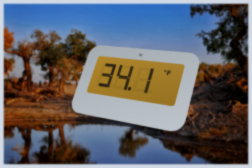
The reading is 34.1
